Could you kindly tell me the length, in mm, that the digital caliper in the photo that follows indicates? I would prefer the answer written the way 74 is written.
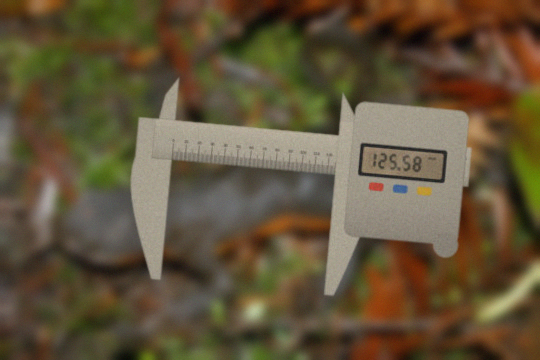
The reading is 125.58
